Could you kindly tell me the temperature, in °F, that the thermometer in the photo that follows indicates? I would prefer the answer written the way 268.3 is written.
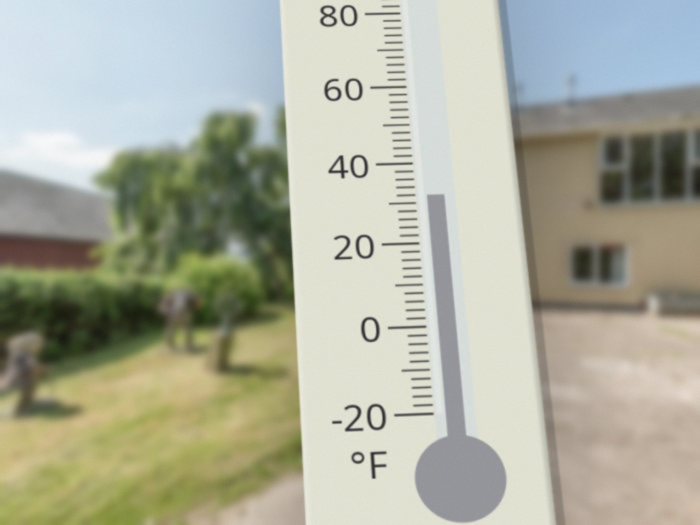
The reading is 32
